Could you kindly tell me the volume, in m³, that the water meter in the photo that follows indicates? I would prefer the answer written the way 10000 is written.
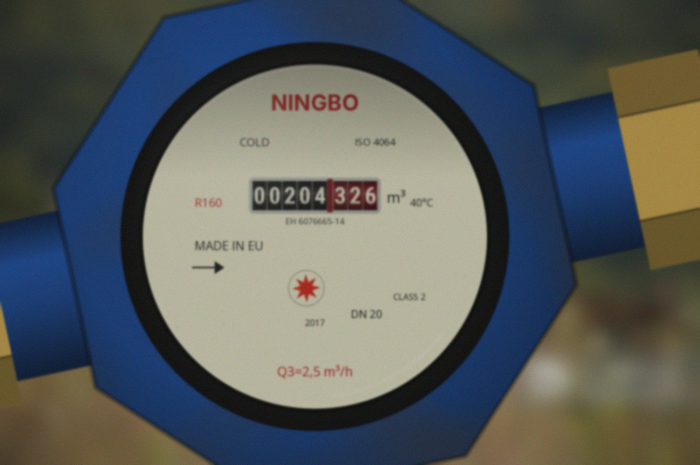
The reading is 204.326
